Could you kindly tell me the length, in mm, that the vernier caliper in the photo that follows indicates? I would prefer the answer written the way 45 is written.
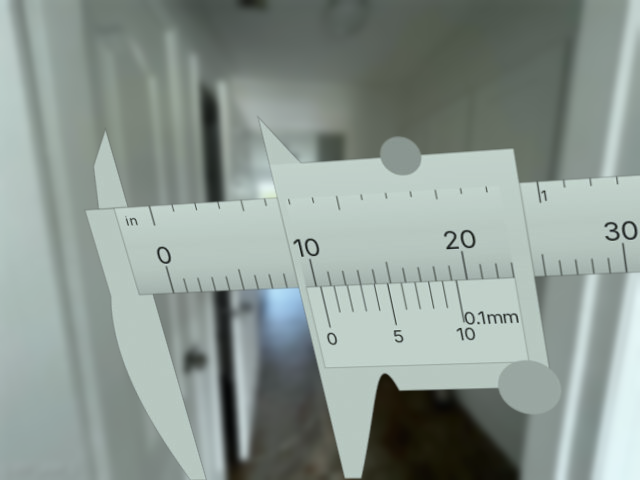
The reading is 10.3
